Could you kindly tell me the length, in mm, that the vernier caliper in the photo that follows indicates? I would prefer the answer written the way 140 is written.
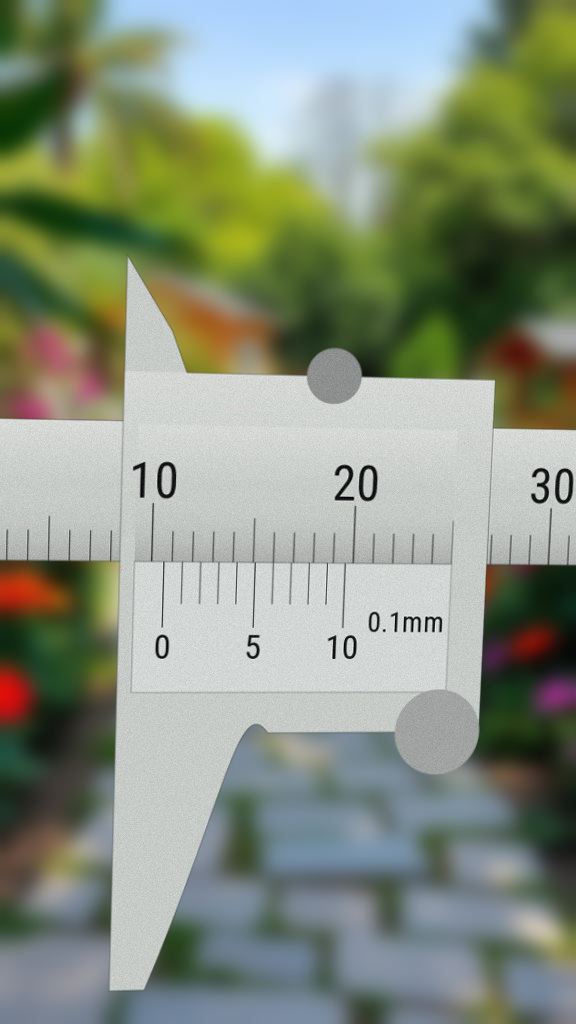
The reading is 10.6
